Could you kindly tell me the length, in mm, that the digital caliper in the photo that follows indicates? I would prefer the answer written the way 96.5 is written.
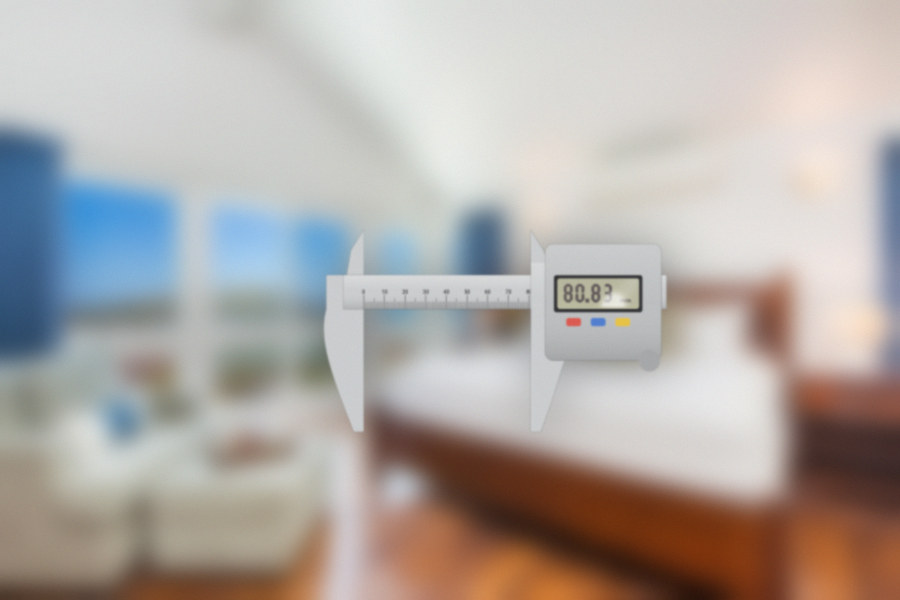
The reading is 80.83
